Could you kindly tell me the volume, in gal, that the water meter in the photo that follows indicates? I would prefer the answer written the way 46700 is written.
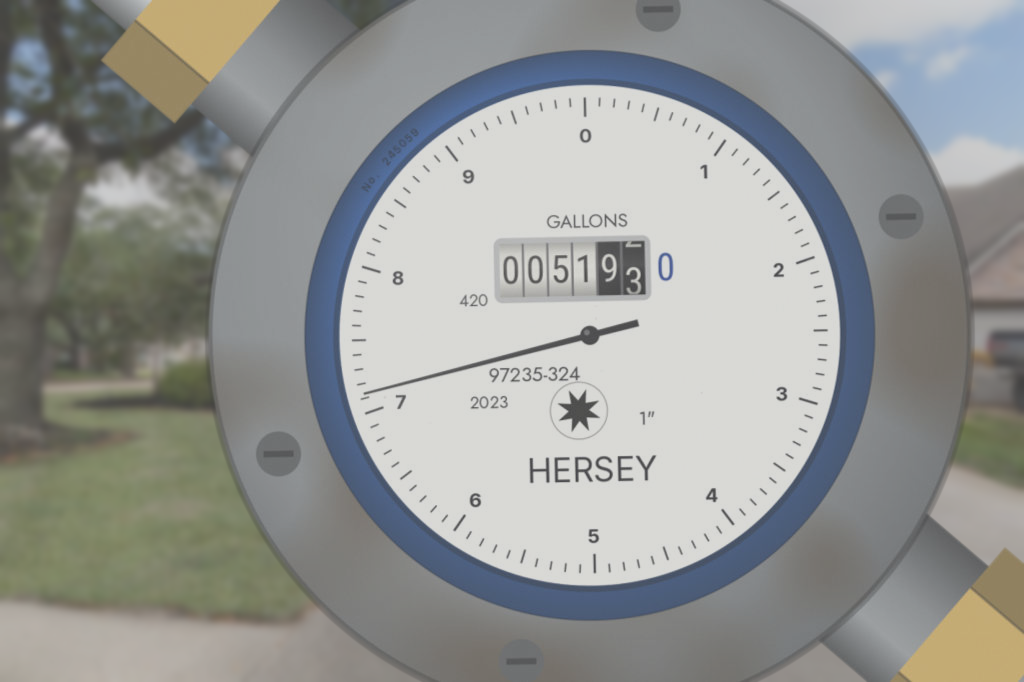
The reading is 51927.1
